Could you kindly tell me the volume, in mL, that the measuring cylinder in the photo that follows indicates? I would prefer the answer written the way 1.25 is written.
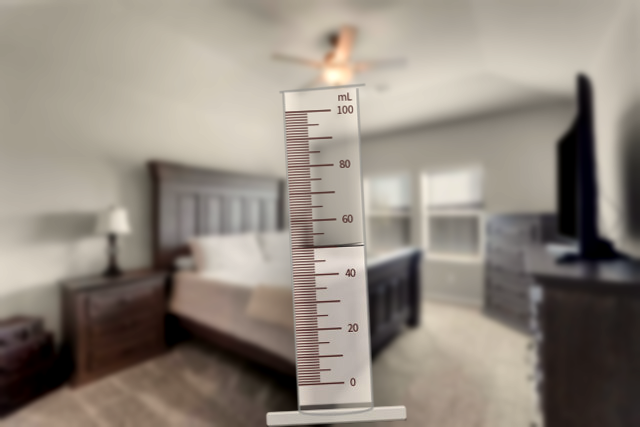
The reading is 50
